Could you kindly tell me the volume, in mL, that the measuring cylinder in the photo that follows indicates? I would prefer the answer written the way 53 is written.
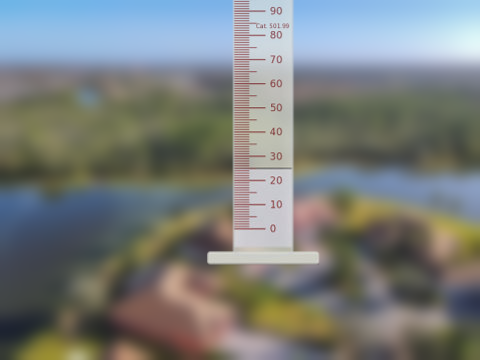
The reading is 25
